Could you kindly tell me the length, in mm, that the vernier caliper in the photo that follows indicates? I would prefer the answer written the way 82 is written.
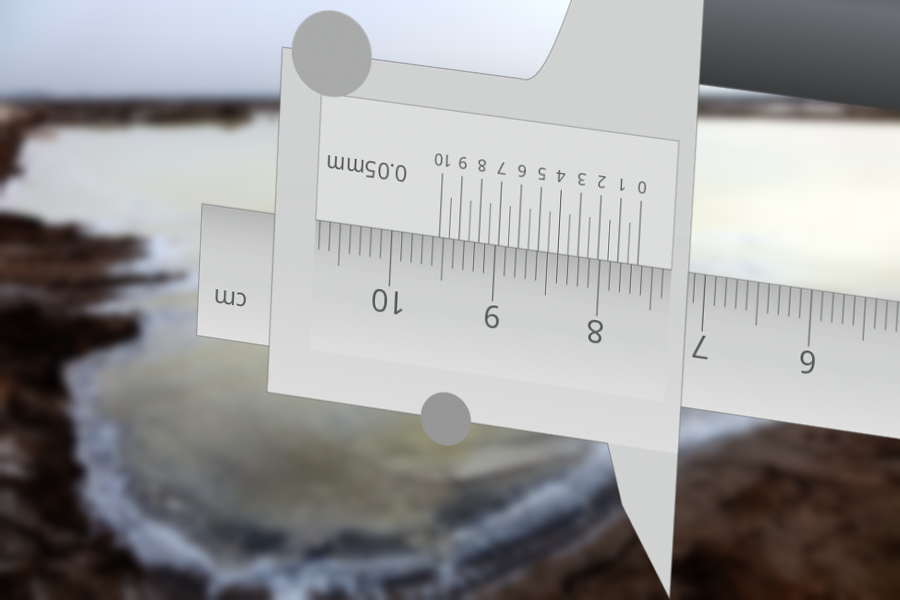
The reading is 76.4
